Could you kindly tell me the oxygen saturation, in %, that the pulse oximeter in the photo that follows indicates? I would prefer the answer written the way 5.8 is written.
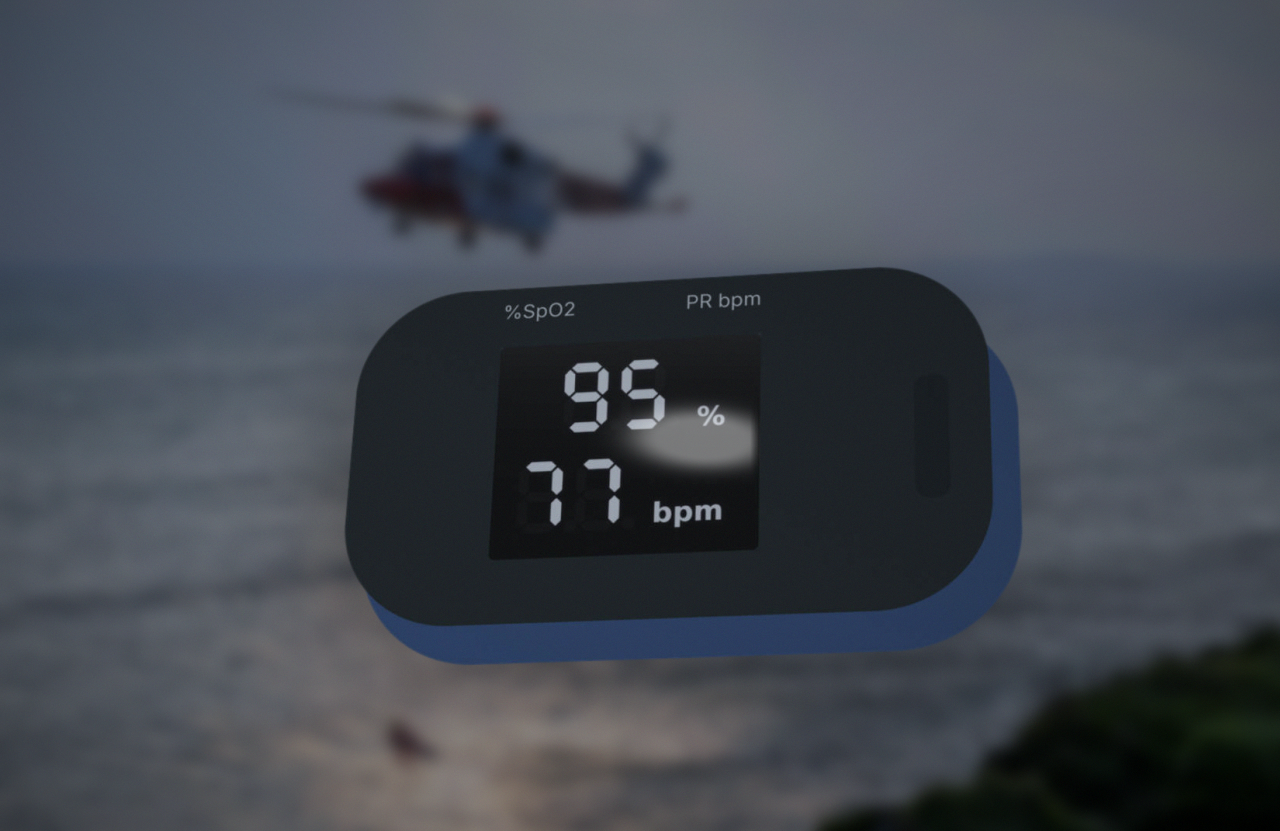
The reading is 95
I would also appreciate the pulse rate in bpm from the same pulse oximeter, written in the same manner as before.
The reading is 77
